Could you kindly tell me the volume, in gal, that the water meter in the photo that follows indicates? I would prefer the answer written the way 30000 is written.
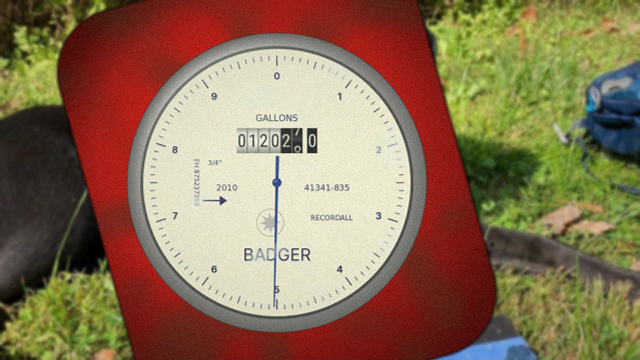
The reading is 120275.0
